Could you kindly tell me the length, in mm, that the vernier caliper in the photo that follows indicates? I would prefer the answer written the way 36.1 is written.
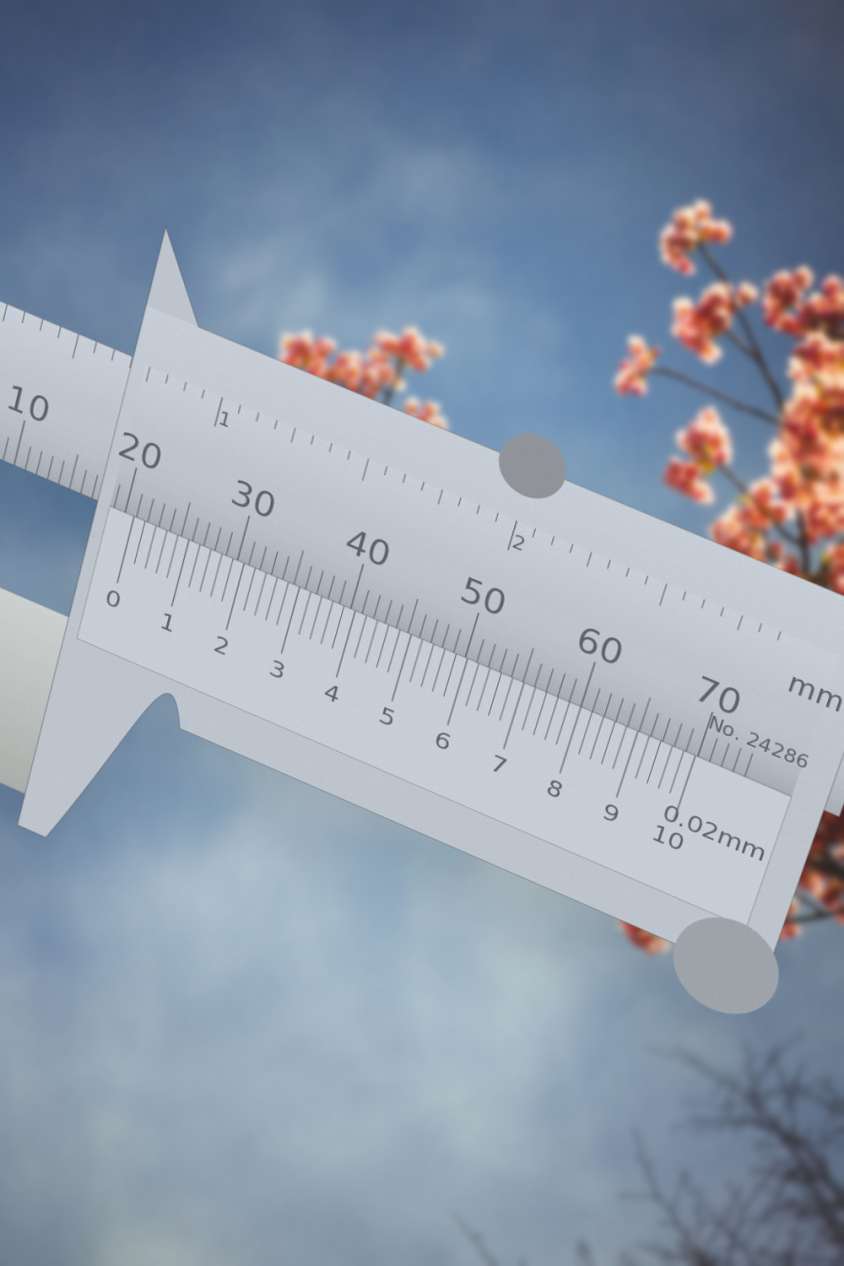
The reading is 20.8
